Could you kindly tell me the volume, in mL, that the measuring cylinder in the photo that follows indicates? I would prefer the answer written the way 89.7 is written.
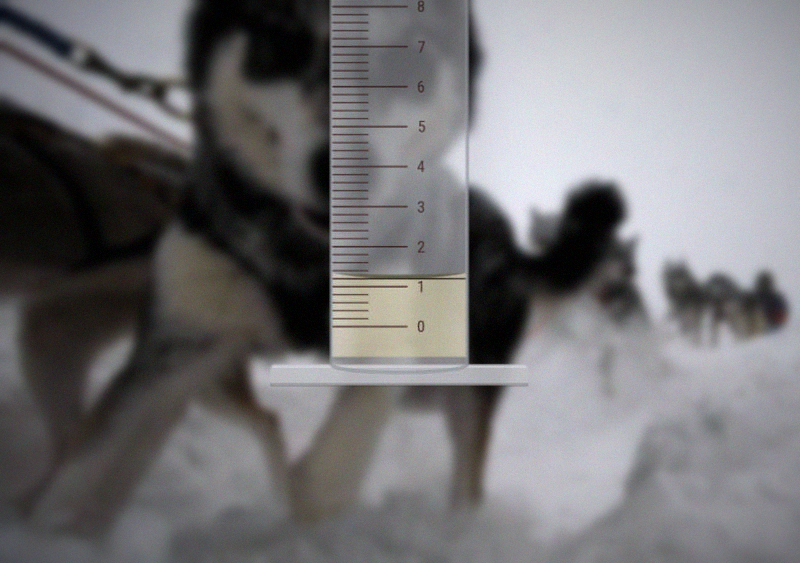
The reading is 1.2
